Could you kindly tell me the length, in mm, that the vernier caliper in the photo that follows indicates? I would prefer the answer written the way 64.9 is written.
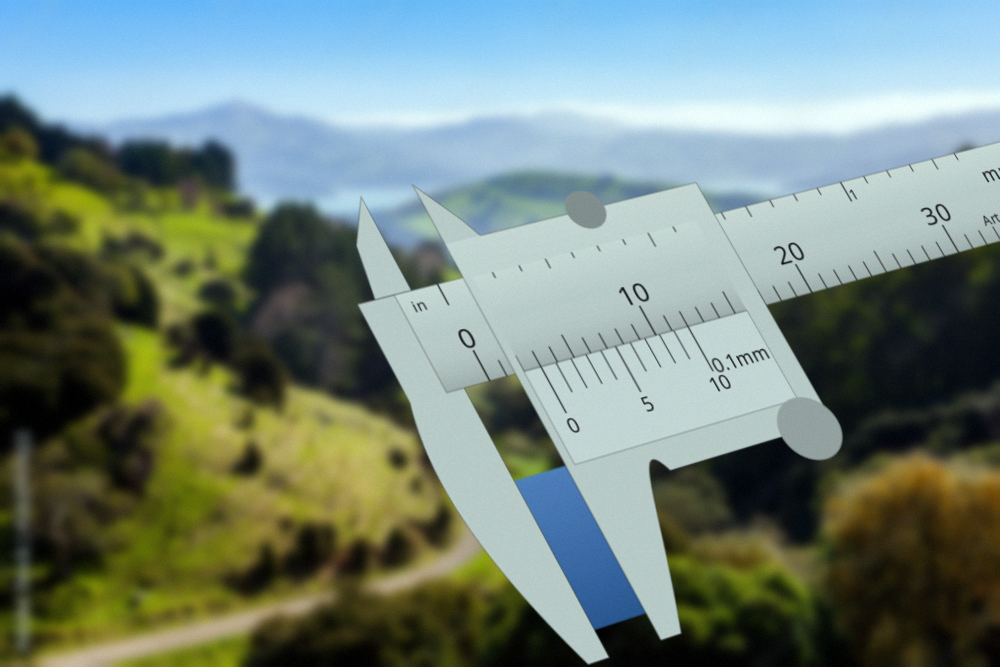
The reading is 3.0
